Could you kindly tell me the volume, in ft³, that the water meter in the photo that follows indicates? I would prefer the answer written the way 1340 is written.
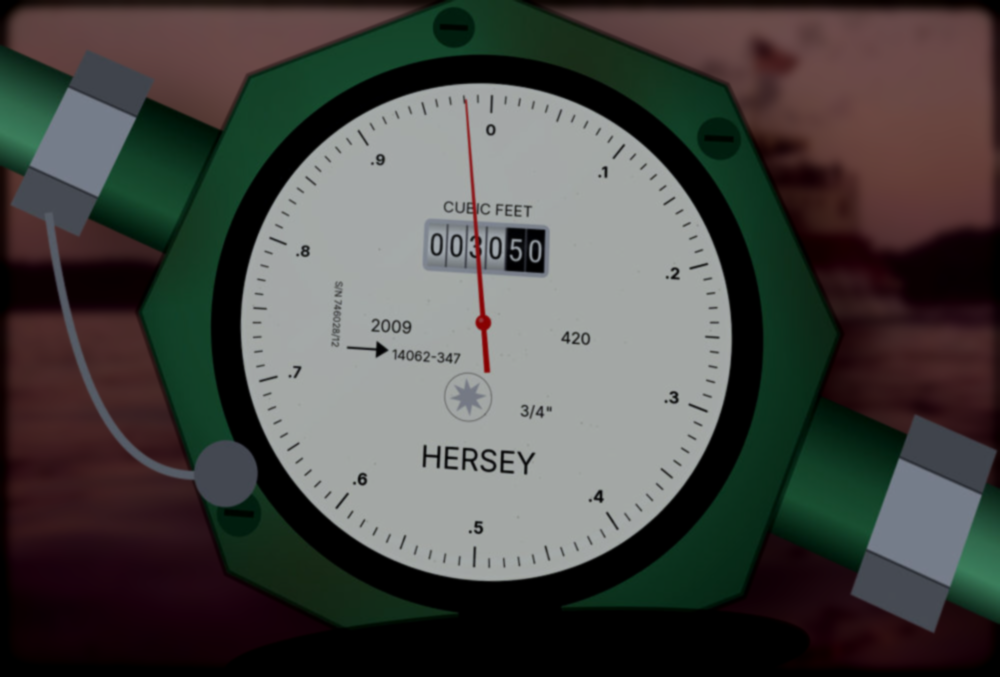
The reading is 3049.98
